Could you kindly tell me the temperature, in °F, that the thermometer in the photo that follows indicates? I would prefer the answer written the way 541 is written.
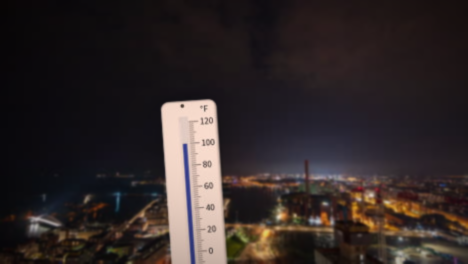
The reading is 100
